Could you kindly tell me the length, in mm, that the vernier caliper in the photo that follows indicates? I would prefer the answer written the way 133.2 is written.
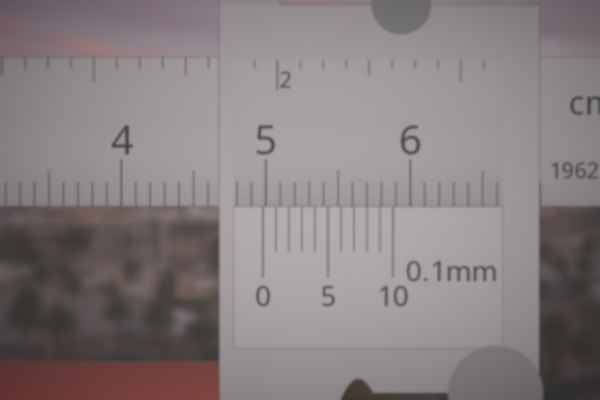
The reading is 49.8
